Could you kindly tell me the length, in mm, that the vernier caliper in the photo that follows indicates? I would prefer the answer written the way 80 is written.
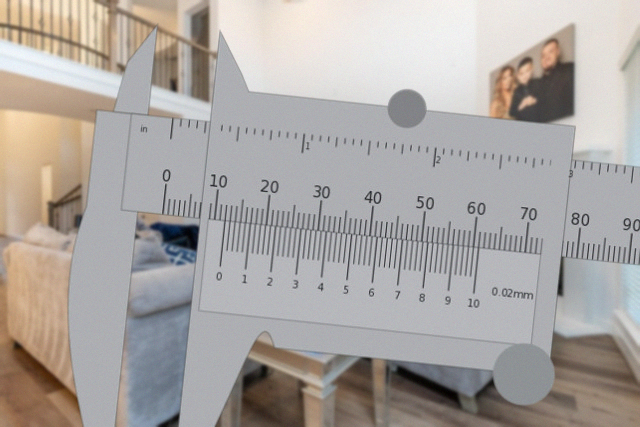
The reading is 12.0
